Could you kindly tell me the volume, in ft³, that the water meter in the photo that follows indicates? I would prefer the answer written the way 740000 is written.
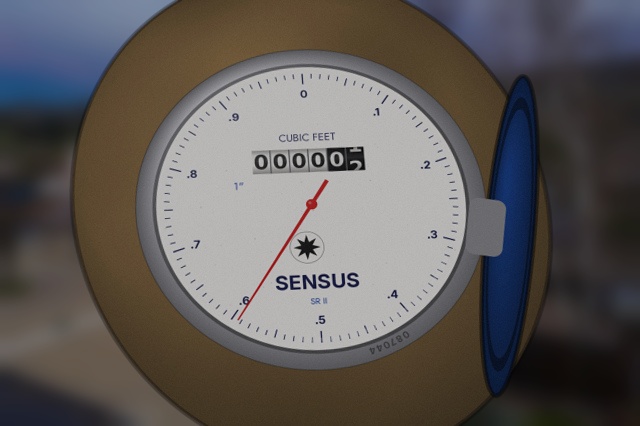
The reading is 1.59
